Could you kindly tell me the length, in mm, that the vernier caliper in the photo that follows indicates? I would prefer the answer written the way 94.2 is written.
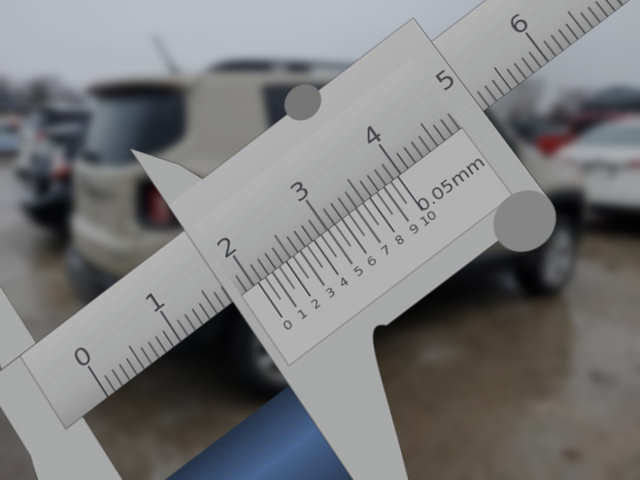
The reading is 20.6
